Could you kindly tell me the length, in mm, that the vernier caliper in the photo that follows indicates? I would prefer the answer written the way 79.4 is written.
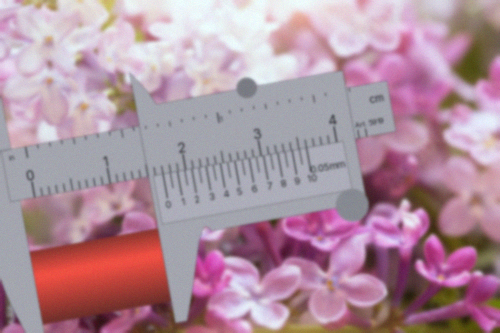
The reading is 17.0
